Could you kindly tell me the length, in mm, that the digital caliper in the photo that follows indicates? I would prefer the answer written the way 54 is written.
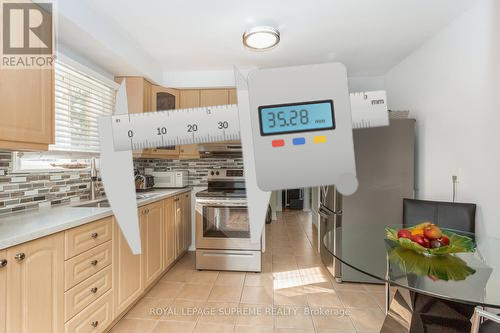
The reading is 35.28
